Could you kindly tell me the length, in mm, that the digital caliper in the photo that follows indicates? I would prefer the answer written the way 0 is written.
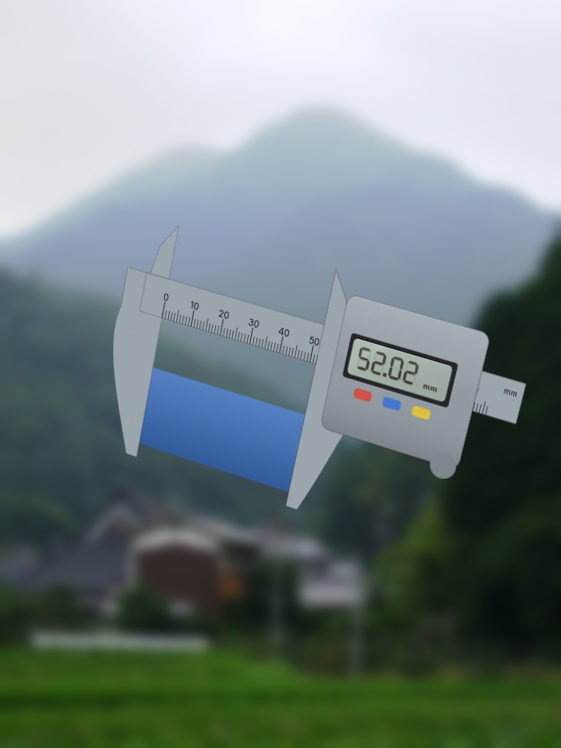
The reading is 52.02
